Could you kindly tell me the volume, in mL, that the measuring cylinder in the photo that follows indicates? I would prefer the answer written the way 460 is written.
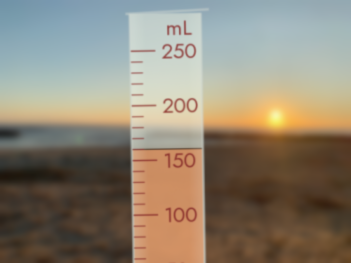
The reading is 160
